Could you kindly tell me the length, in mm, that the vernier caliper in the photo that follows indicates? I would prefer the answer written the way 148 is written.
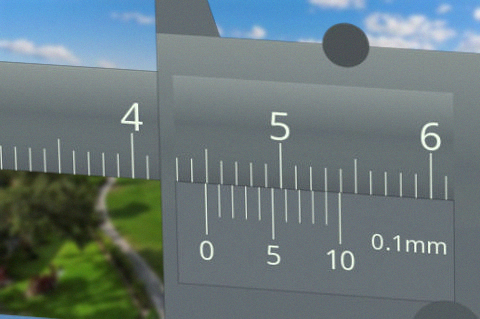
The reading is 44.9
